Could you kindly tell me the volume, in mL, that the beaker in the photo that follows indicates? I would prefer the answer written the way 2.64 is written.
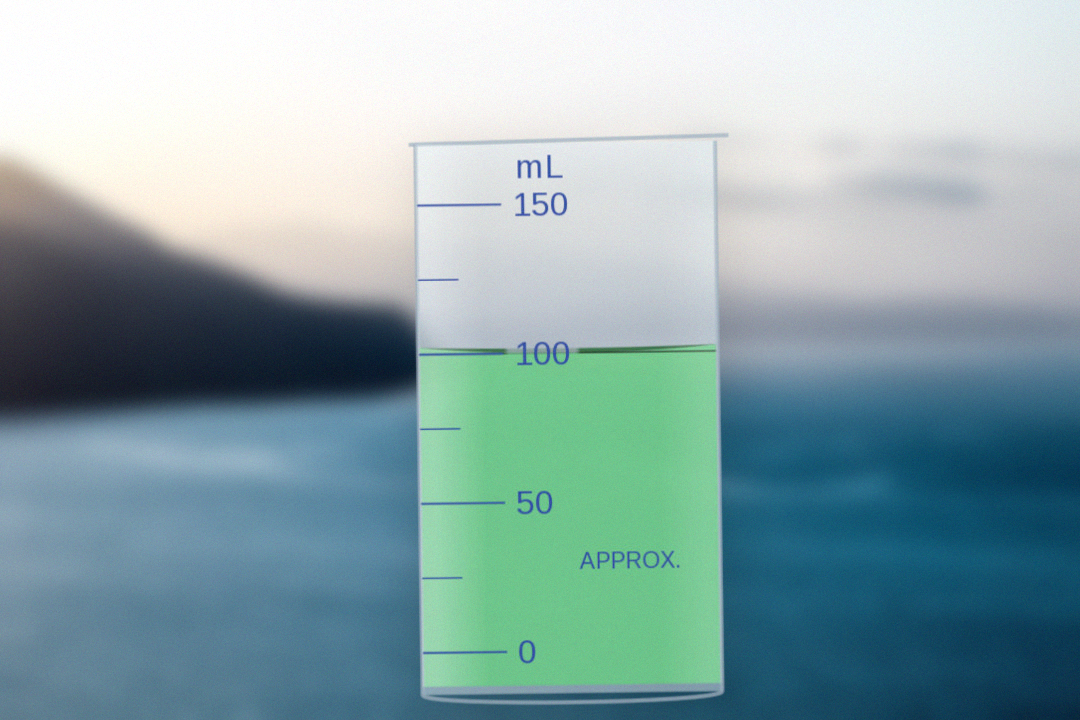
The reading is 100
